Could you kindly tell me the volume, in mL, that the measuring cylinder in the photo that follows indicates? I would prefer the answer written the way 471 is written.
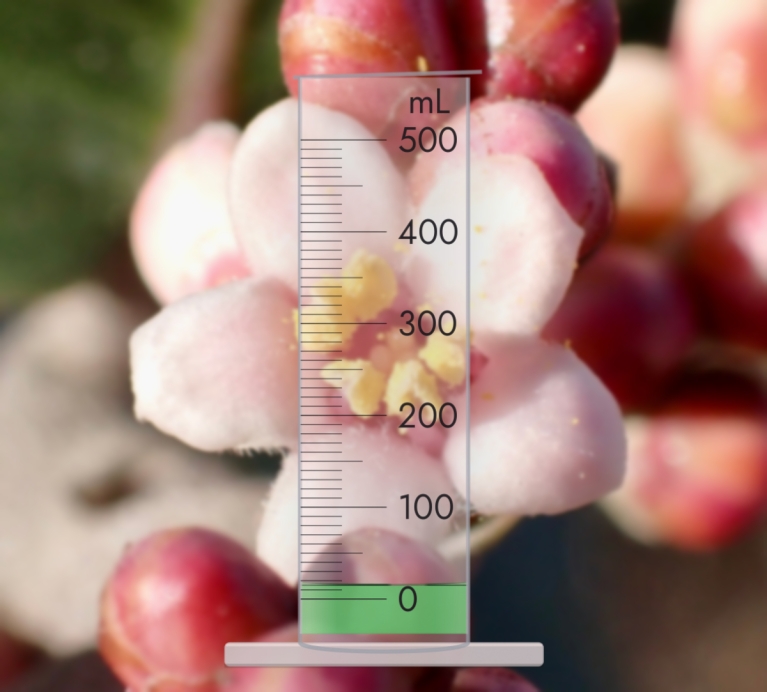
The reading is 15
